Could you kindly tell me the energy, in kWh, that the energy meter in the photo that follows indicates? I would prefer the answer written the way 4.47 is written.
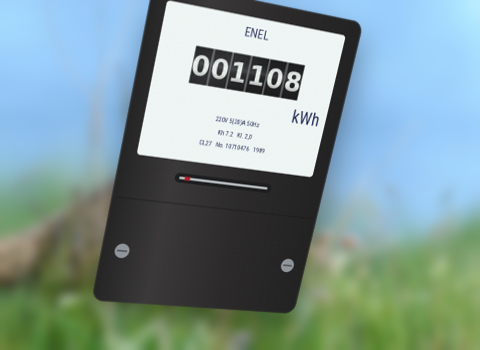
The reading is 1108
